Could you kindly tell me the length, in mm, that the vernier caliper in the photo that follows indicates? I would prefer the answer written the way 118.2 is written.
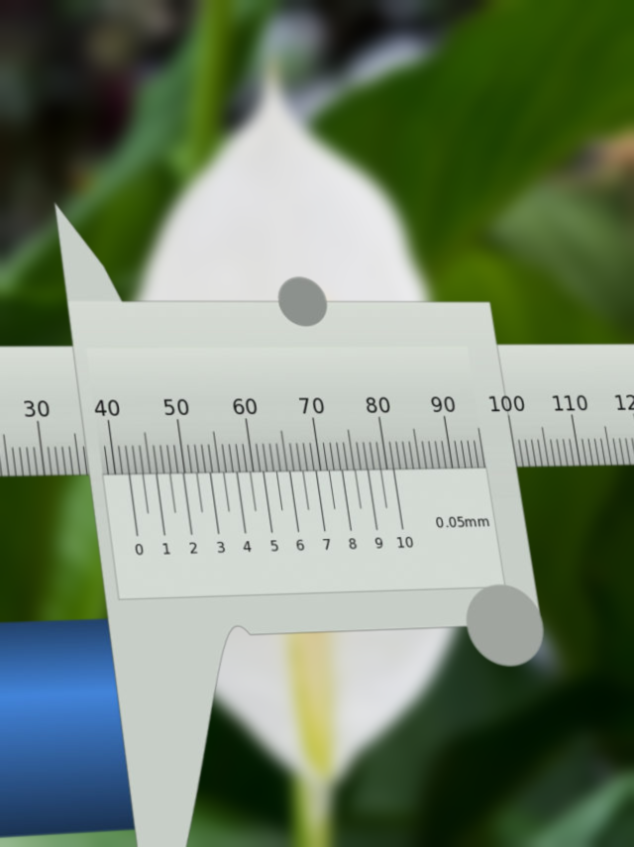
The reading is 42.0
